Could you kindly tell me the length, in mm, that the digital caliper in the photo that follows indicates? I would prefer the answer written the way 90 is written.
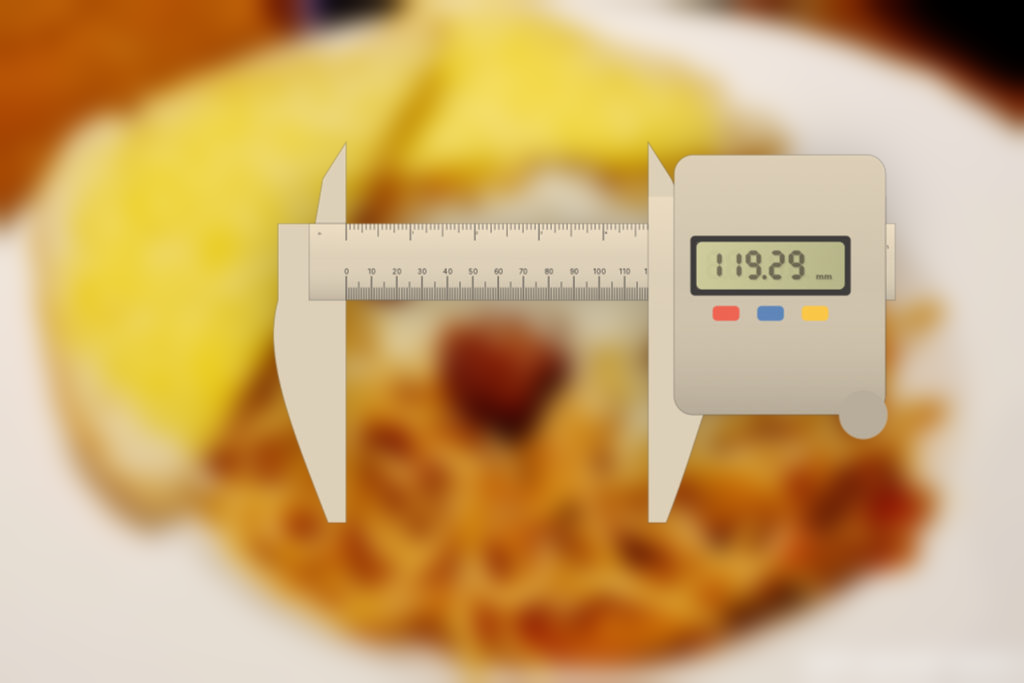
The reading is 119.29
